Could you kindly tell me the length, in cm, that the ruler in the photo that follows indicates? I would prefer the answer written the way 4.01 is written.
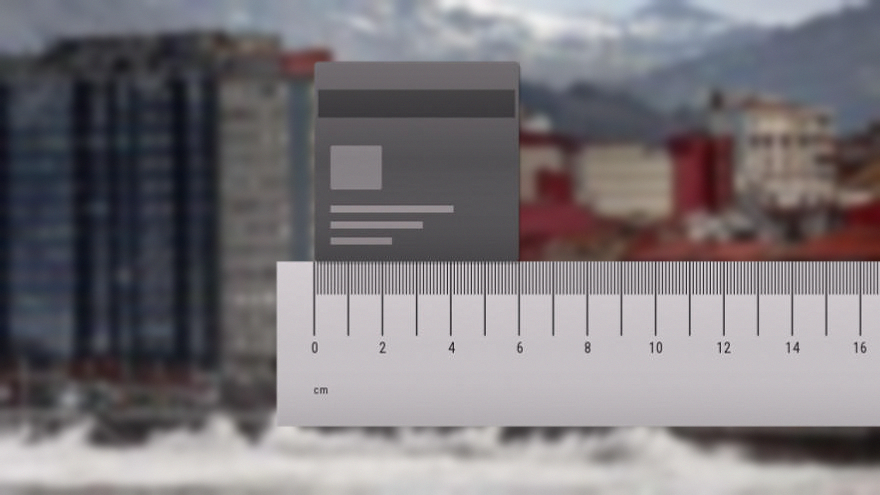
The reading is 6
